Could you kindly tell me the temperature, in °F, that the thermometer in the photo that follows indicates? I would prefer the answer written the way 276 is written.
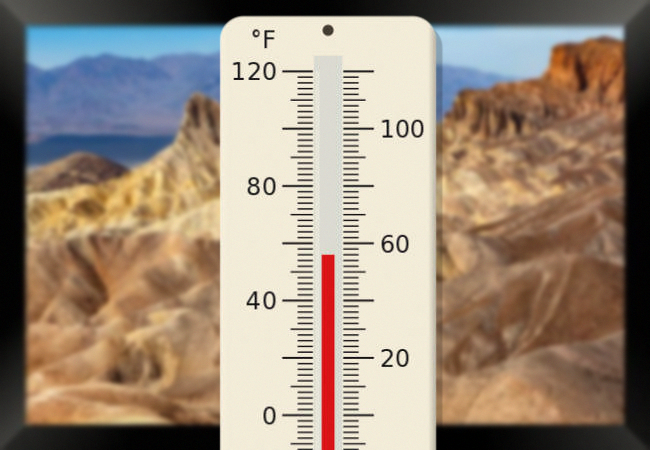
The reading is 56
